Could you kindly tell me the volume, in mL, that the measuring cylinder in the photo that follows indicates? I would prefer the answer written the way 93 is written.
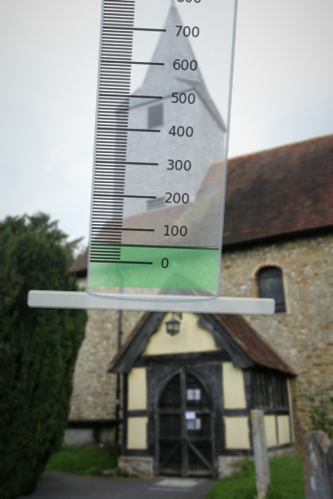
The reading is 50
